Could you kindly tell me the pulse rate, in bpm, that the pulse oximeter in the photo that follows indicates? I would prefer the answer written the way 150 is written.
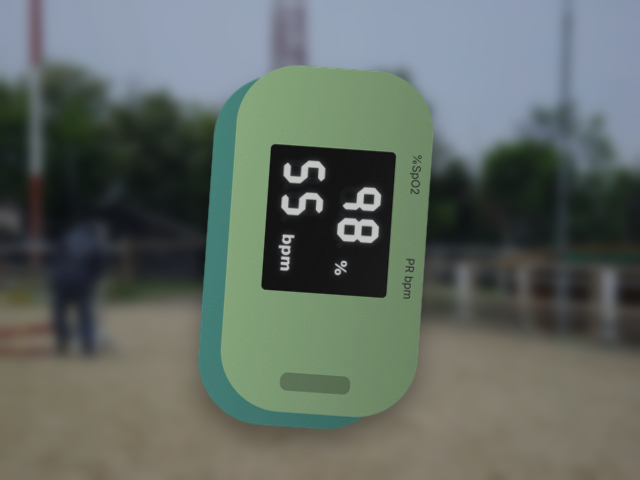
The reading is 55
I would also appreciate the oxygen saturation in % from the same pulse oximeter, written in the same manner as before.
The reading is 98
